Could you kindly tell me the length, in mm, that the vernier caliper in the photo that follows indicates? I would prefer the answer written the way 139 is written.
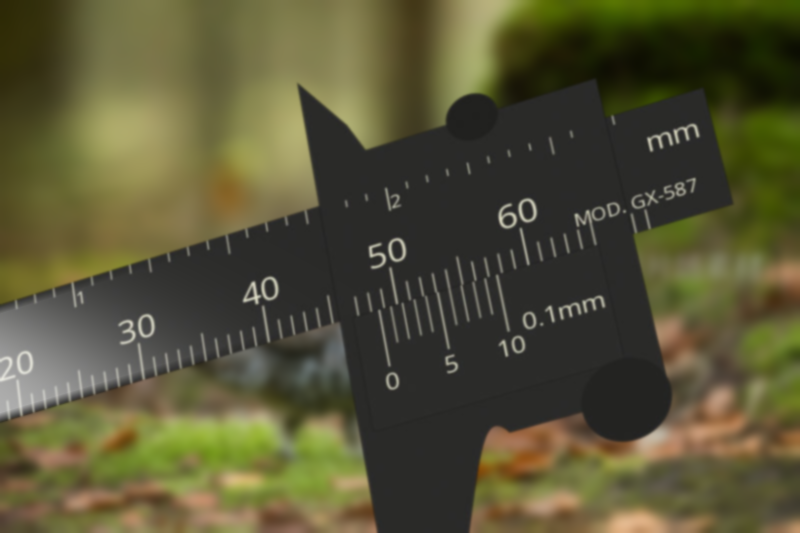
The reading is 48.6
